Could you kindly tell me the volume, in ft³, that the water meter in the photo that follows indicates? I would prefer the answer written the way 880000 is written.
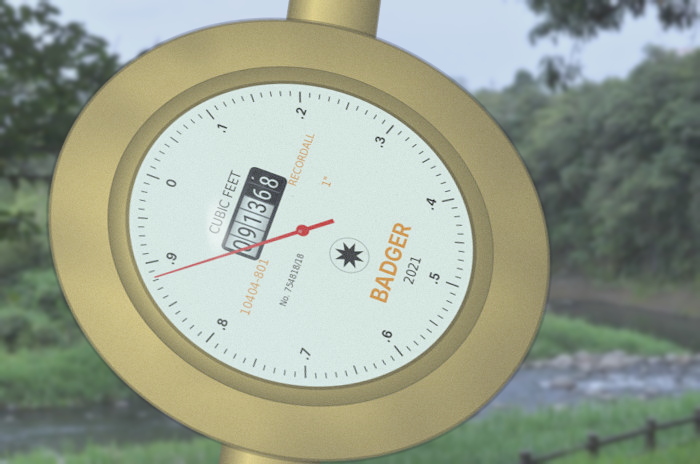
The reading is 91367.88
